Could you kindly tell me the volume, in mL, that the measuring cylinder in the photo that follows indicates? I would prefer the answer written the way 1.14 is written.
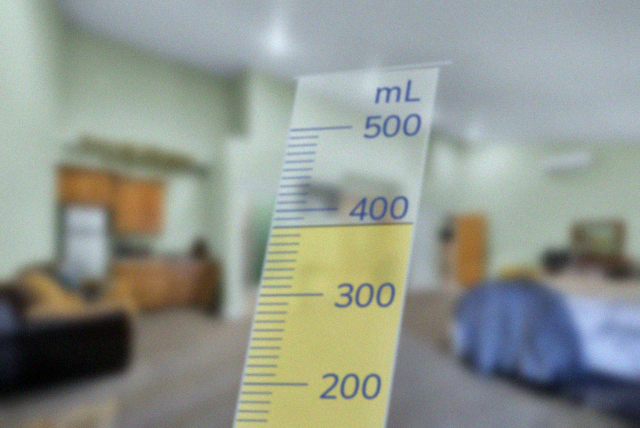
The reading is 380
